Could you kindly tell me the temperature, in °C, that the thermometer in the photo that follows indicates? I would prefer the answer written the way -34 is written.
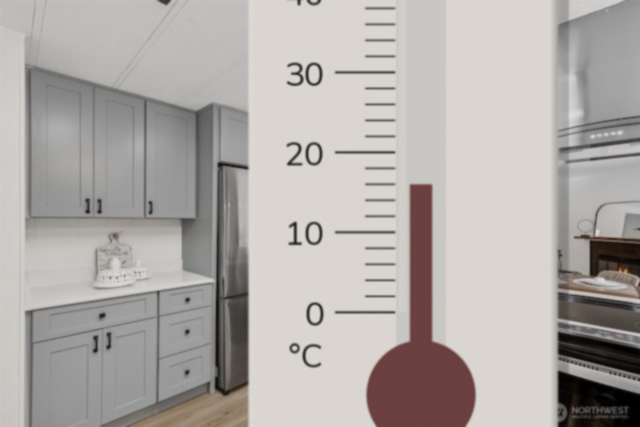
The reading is 16
